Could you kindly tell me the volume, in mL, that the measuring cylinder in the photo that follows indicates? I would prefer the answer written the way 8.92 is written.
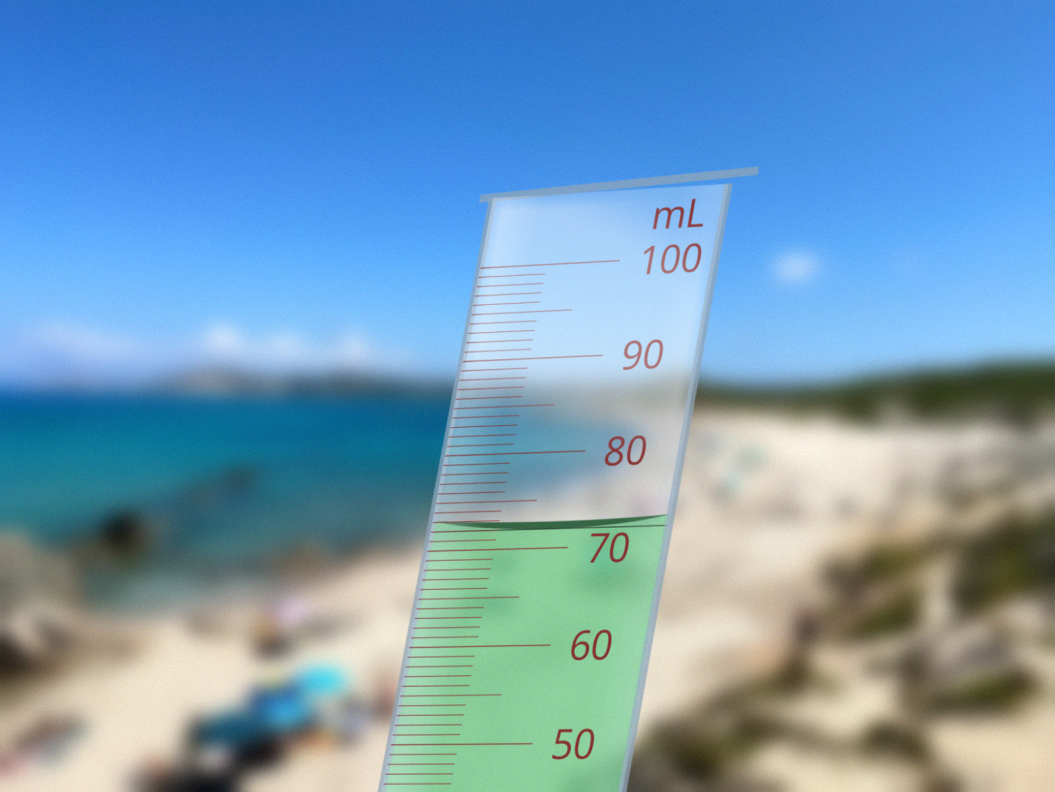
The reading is 72
